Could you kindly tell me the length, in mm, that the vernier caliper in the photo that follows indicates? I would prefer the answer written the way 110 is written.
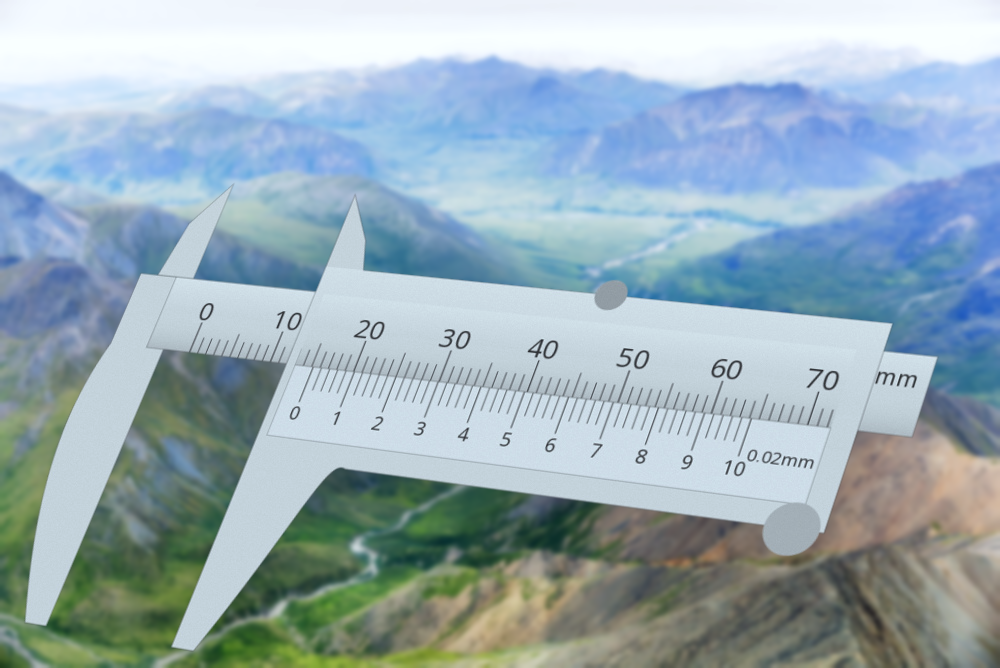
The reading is 15.2
